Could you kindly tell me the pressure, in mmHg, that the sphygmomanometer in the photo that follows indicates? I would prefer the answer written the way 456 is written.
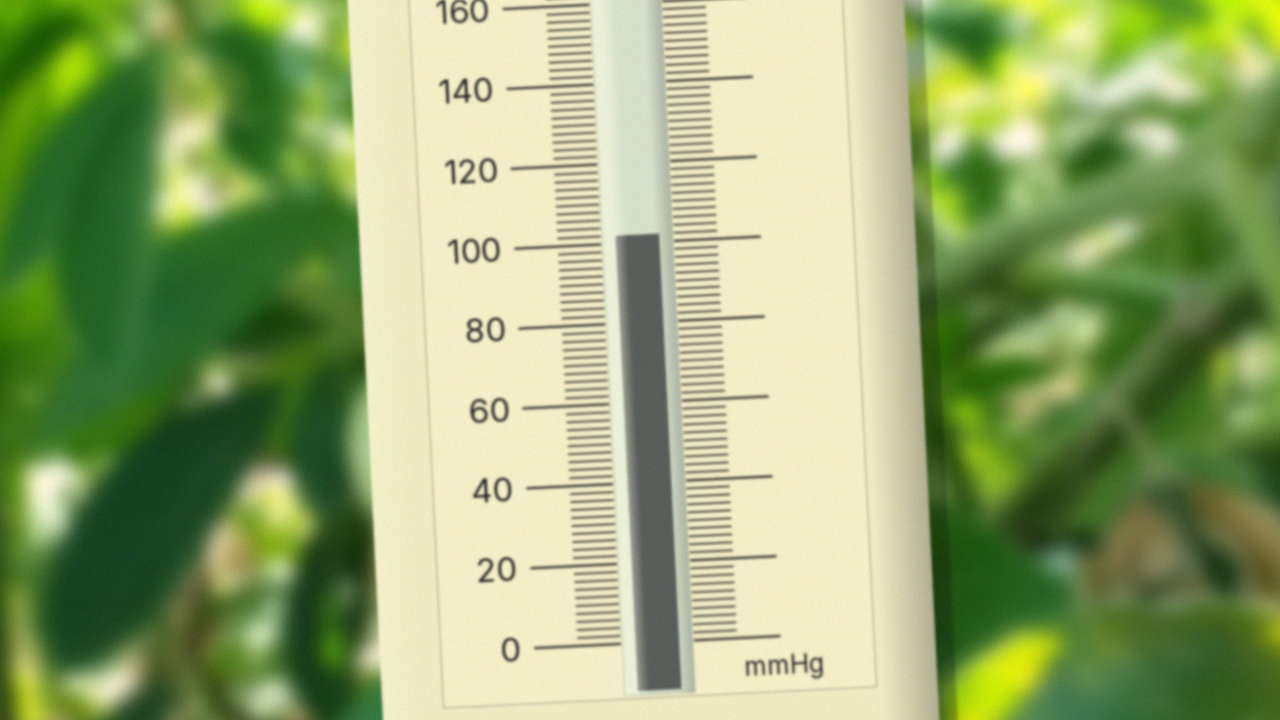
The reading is 102
